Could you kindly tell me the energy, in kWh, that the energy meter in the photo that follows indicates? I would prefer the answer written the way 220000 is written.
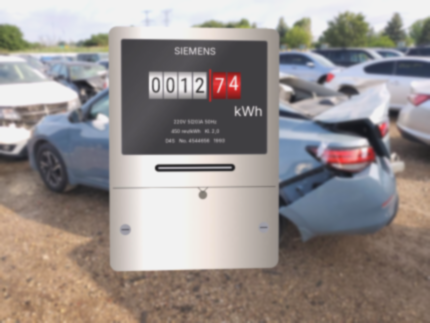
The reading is 12.74
